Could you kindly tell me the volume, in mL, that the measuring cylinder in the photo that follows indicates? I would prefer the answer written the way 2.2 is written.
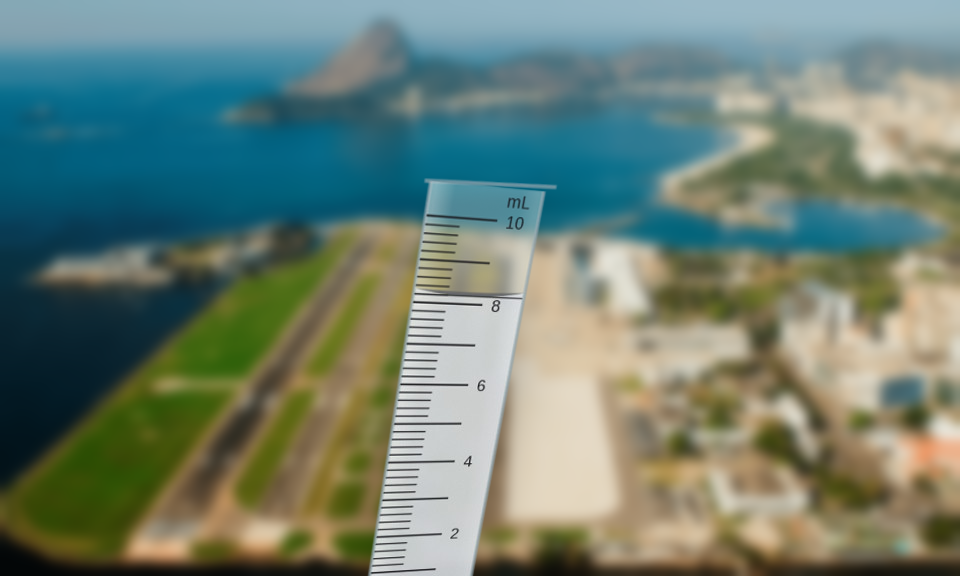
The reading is 8.2
